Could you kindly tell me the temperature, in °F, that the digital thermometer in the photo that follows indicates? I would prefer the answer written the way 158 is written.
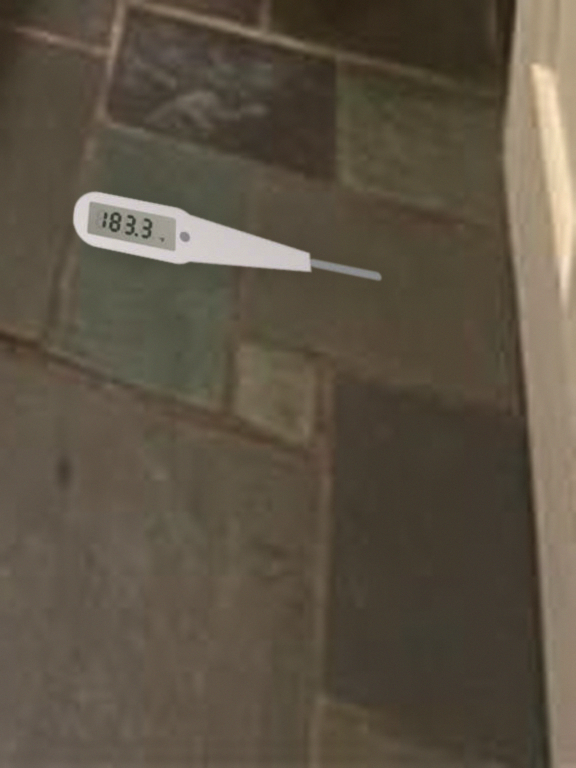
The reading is 183.3
